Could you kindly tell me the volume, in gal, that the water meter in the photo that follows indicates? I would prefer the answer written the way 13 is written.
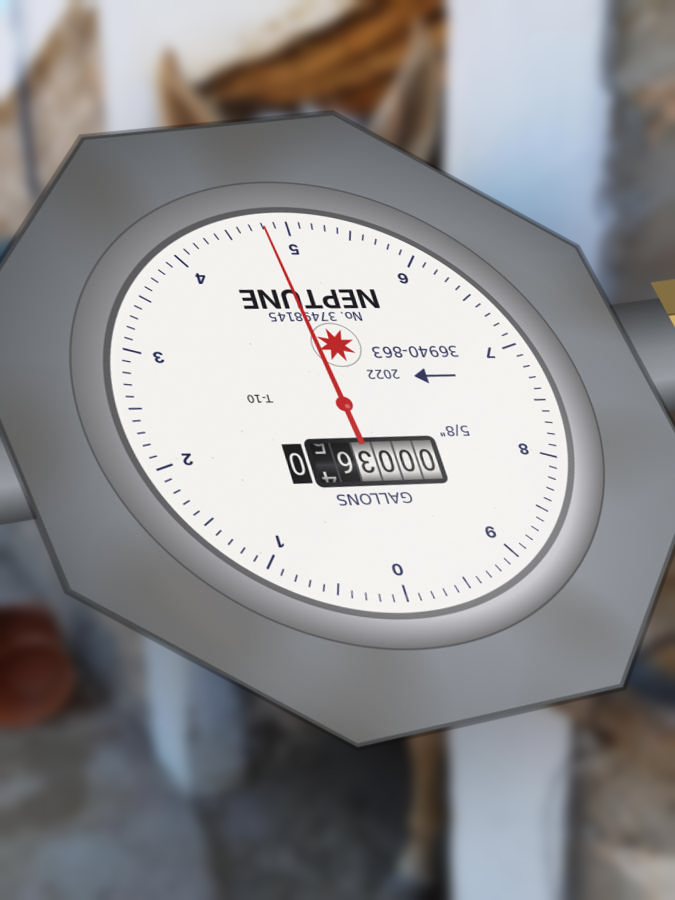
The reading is 3644.8
